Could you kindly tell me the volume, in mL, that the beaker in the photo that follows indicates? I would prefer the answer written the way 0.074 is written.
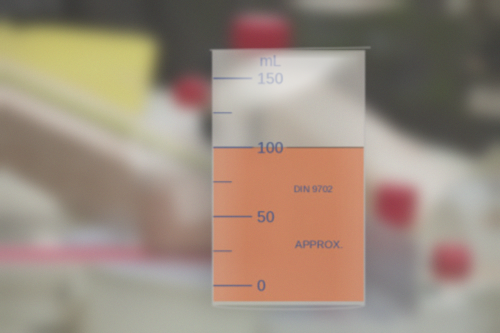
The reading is 100
